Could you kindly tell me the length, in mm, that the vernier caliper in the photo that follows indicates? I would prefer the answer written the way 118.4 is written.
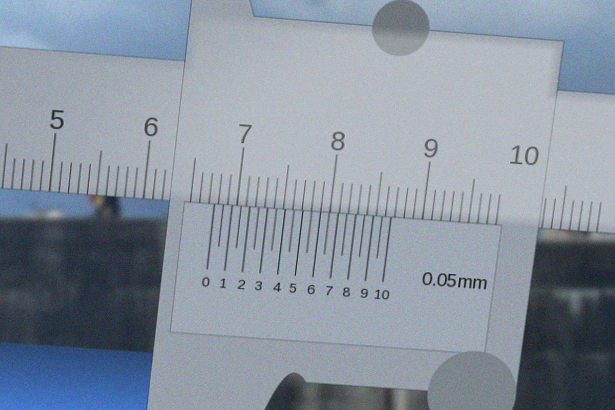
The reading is 67.6
